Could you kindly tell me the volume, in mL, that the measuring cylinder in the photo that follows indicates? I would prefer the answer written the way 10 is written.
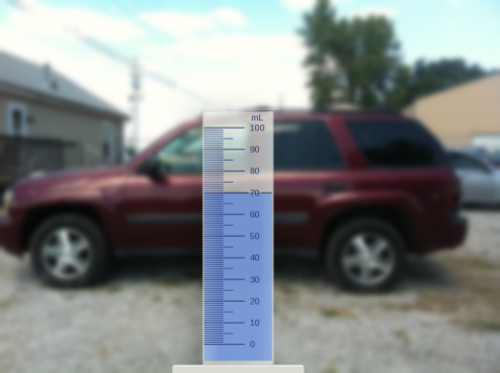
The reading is 70
